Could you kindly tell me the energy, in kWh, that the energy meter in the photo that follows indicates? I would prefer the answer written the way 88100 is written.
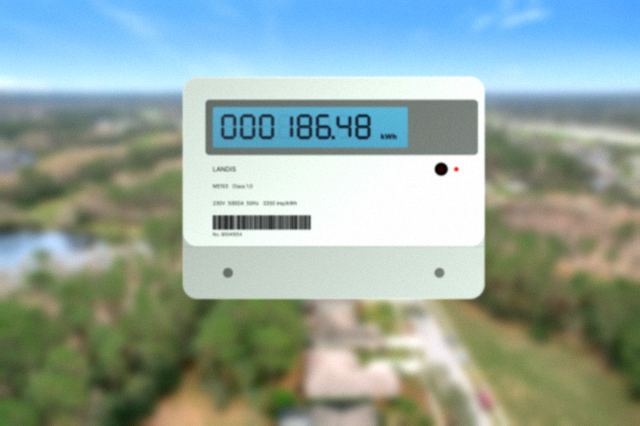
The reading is 186.48
